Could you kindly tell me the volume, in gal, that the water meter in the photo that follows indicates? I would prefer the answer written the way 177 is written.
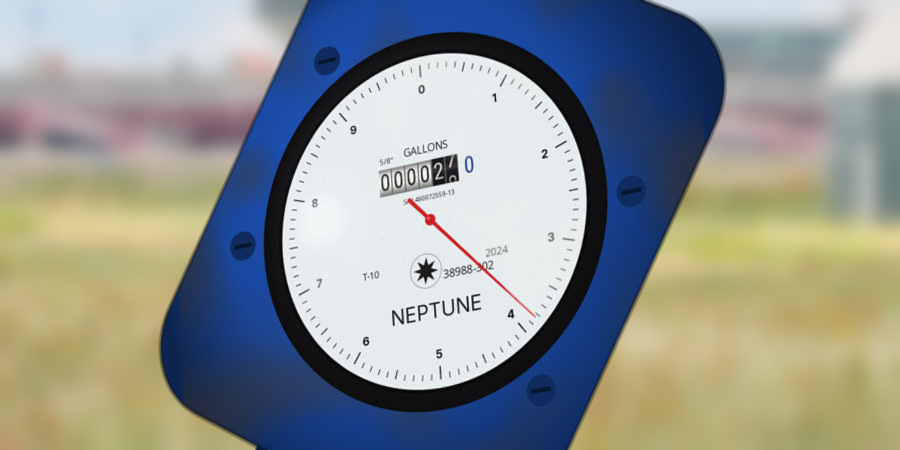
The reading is 273.8
